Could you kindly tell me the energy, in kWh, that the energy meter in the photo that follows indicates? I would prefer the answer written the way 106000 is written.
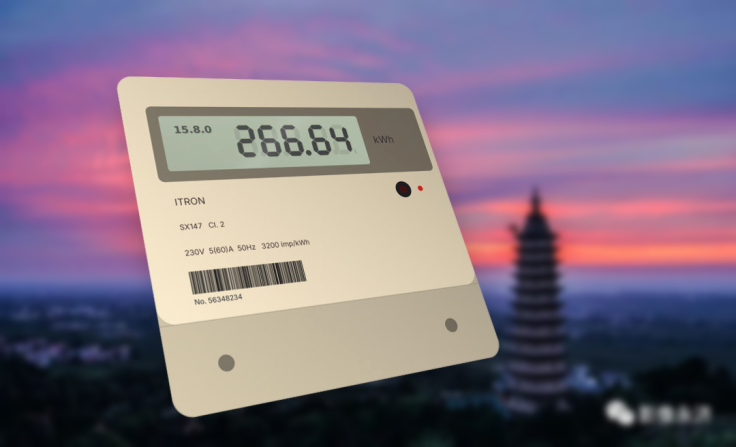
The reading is 266.64
